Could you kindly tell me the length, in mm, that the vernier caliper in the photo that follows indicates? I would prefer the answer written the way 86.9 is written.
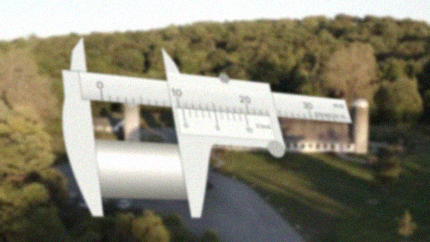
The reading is 10.5
